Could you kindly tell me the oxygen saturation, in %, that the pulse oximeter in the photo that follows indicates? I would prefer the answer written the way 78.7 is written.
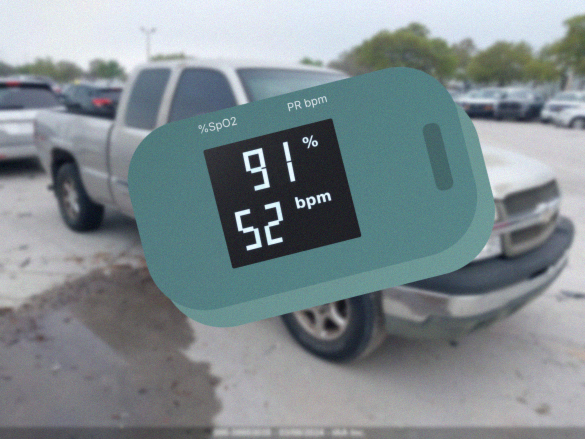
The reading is 91
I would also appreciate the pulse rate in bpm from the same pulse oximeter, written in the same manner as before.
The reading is 52
